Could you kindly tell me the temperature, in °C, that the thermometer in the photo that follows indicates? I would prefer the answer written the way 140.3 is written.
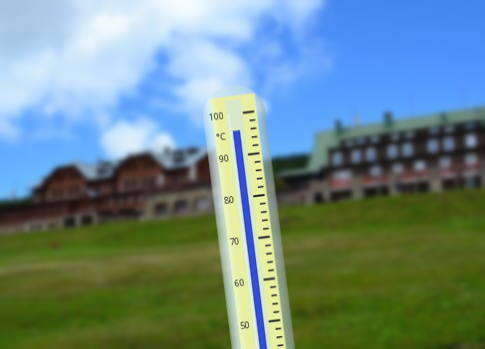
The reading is 96
